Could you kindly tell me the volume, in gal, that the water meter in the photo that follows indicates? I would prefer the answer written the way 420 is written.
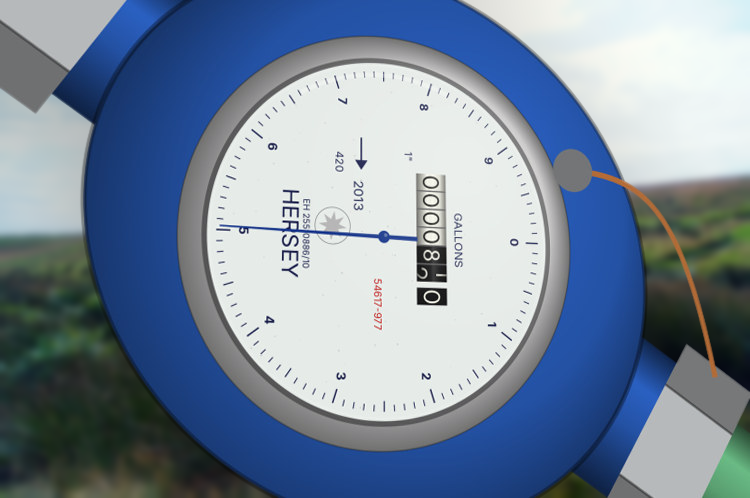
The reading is 815.0
